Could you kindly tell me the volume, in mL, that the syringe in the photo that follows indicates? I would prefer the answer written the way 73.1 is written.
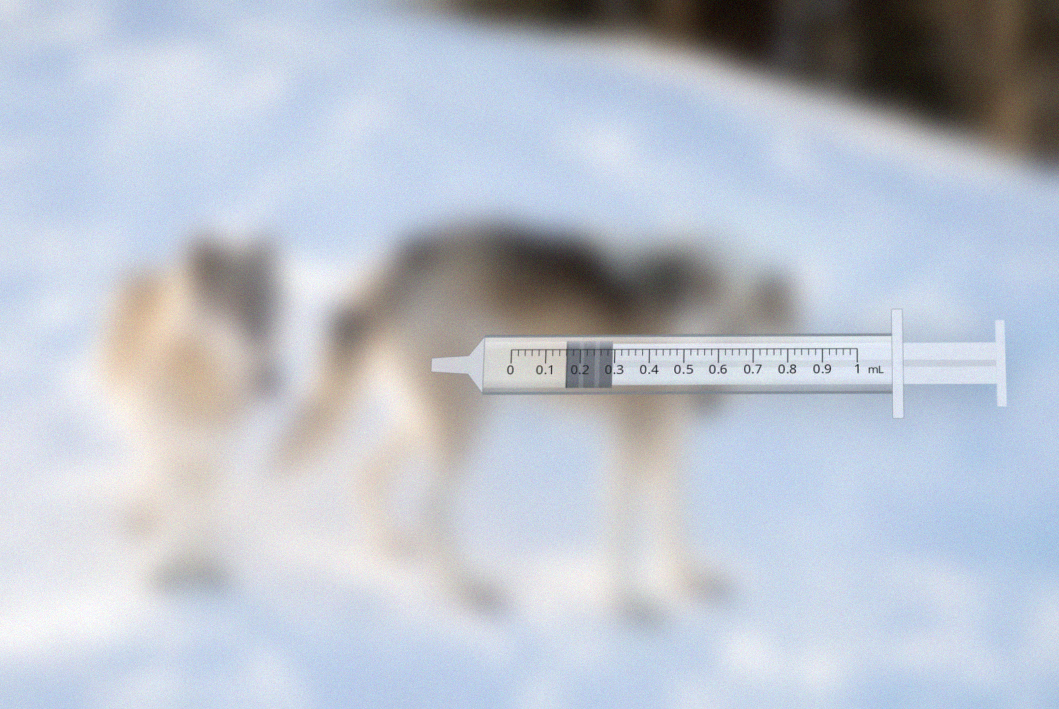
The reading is 0.16
